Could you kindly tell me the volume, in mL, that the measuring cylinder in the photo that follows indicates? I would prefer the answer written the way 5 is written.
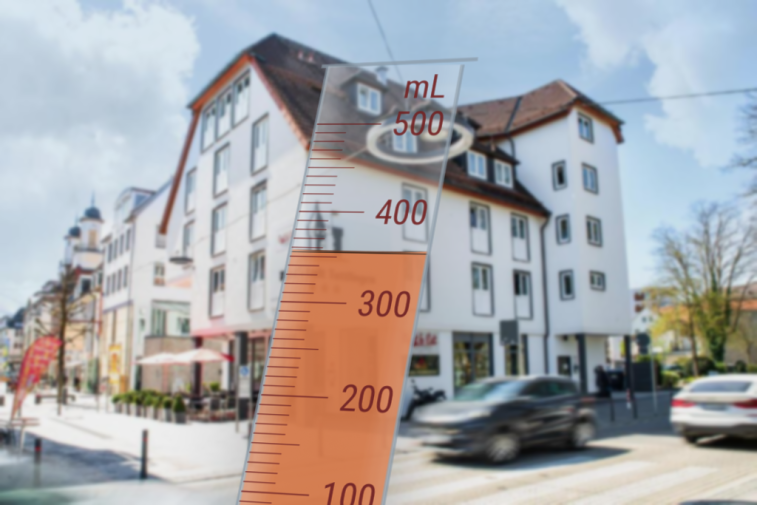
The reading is 355
